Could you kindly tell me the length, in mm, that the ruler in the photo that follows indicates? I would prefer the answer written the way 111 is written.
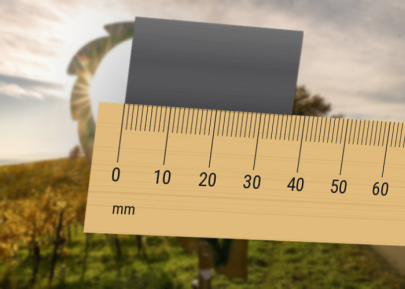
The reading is 37
